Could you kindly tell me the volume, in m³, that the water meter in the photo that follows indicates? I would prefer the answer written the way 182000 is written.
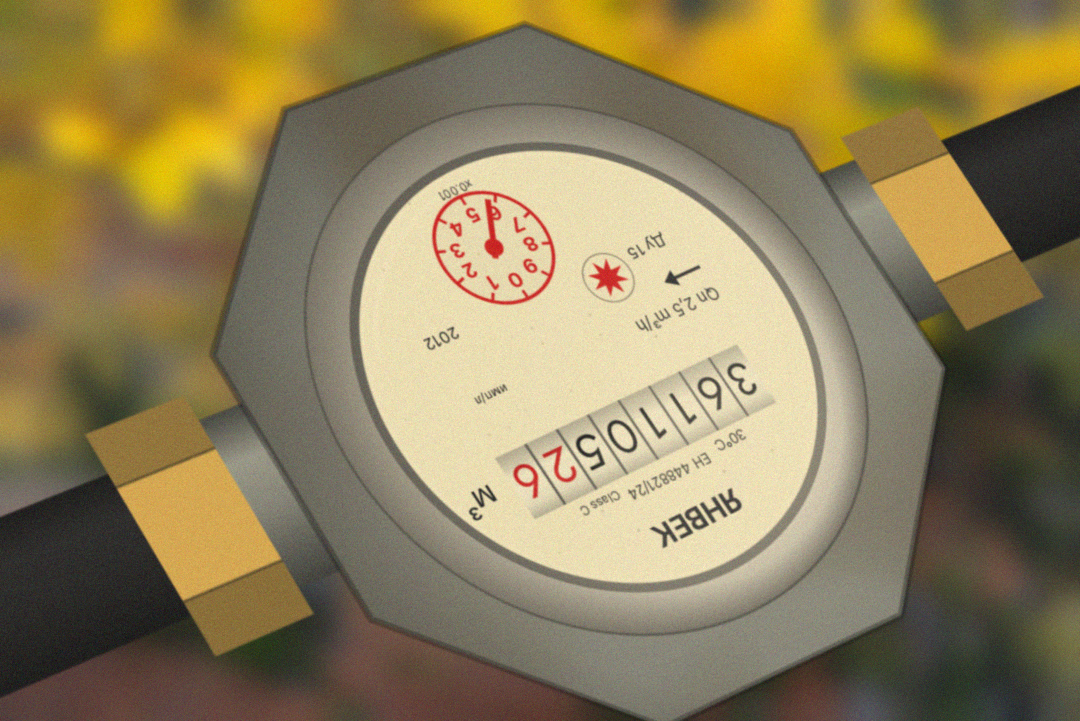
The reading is 361105.265
